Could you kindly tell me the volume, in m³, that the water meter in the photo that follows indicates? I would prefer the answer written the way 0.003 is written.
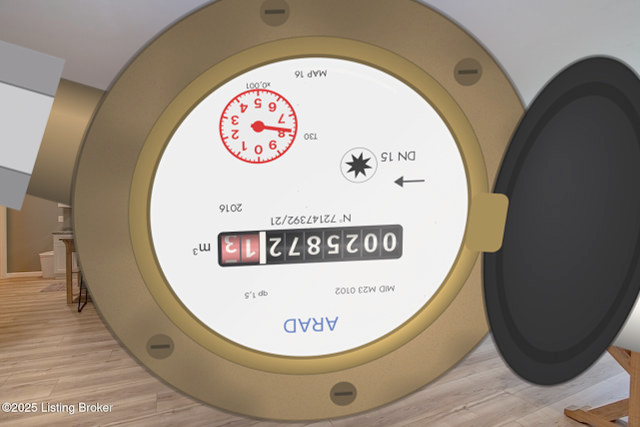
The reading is 25872.127
